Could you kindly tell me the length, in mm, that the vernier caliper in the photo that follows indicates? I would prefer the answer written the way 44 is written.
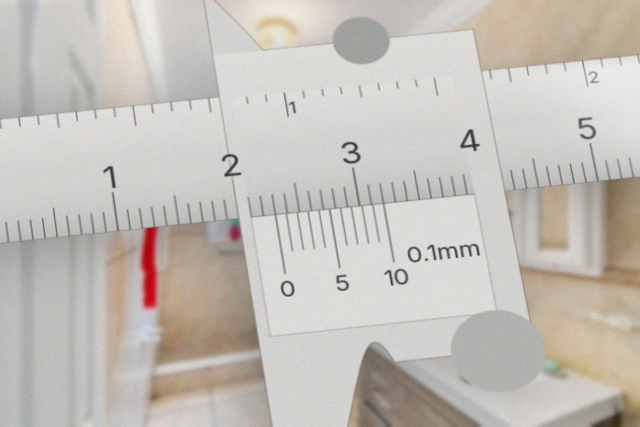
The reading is 23.0
